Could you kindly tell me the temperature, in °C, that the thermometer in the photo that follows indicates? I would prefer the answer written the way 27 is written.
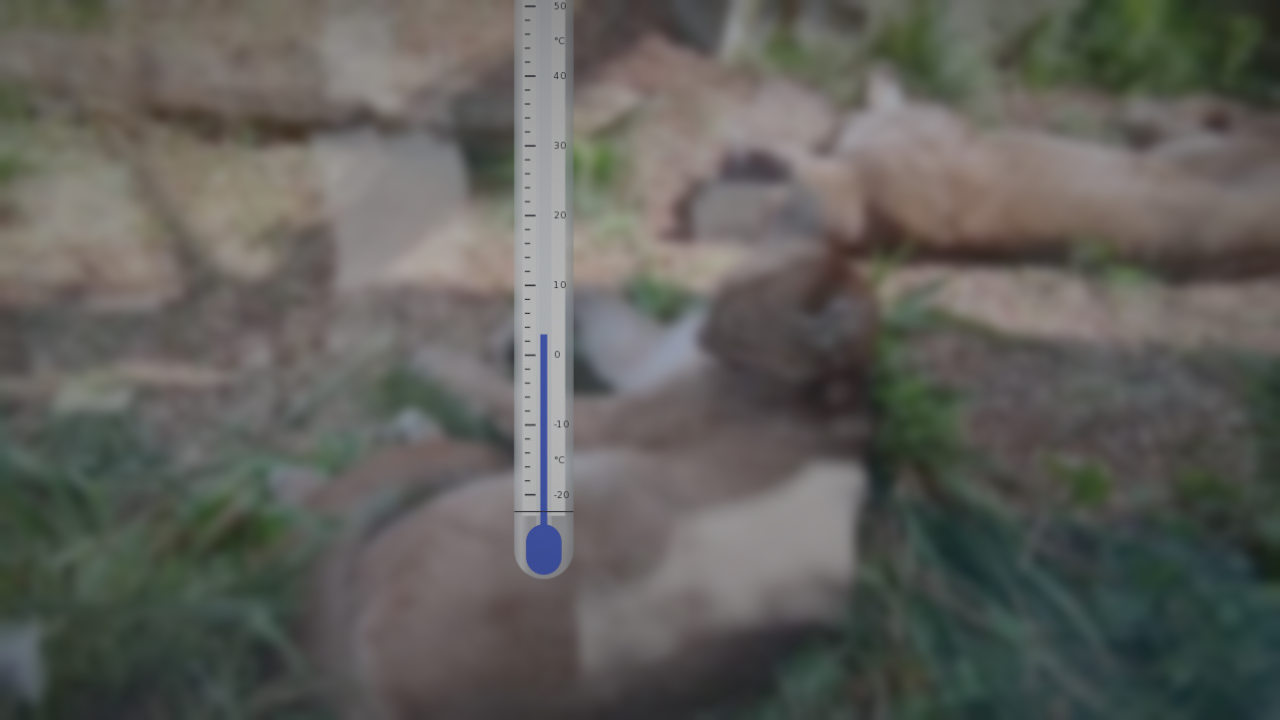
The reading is 3
